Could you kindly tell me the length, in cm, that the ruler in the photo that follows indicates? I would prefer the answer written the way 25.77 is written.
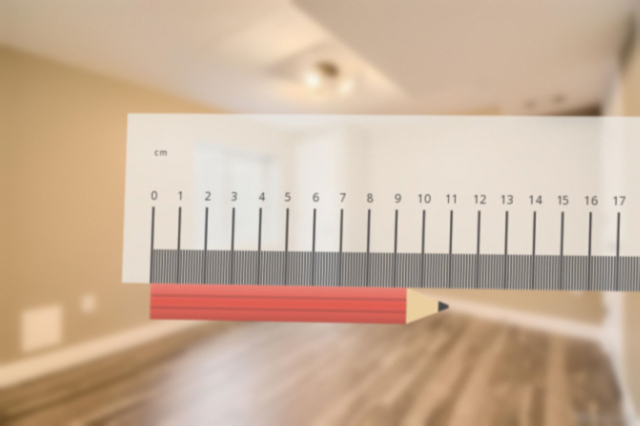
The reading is 11
